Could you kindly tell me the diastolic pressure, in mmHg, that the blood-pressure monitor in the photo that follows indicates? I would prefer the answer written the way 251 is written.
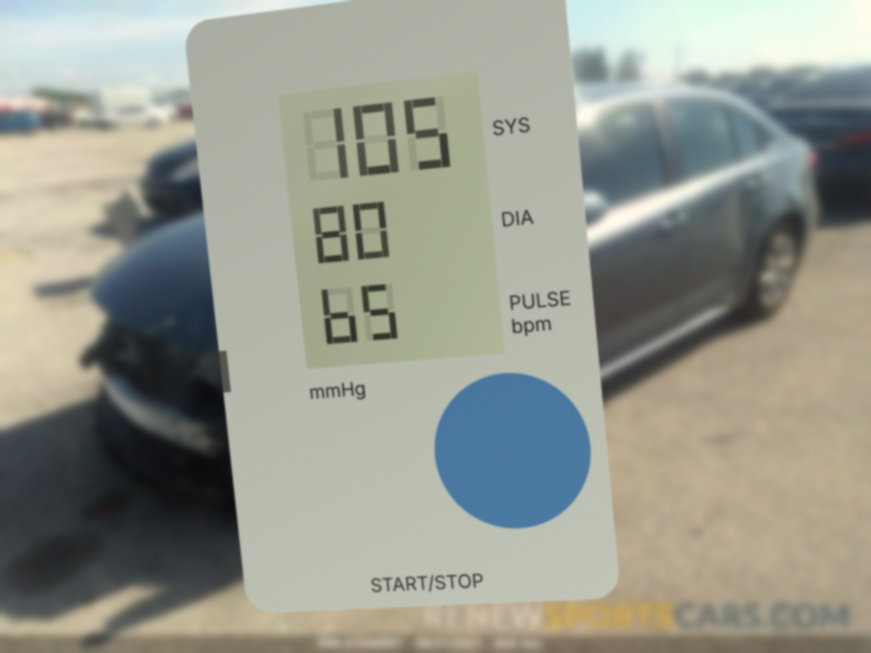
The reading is 80
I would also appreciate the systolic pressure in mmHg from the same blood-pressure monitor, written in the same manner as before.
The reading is 105
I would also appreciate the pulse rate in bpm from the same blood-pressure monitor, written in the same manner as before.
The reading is 65
